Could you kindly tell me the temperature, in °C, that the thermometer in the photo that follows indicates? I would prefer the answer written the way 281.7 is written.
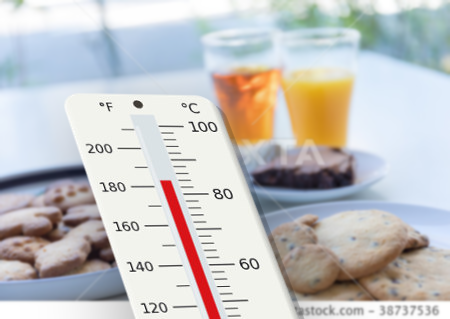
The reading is 84
